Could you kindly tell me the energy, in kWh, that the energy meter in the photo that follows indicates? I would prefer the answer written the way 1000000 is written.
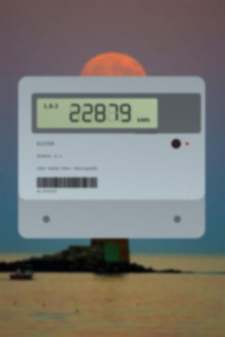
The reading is 22879
